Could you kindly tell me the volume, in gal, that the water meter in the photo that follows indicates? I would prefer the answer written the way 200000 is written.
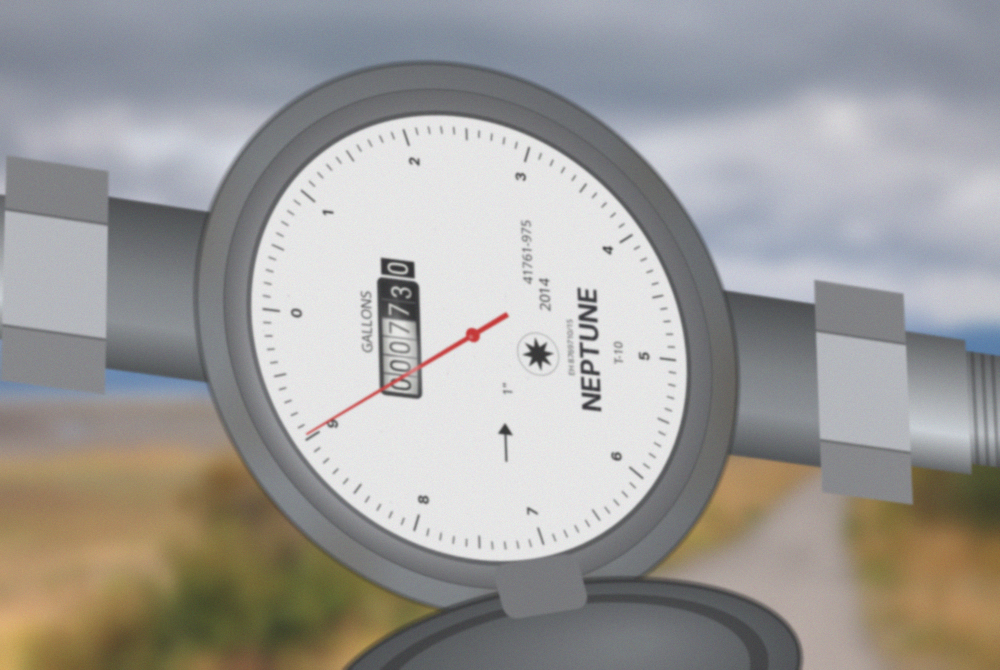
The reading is 7729.0
